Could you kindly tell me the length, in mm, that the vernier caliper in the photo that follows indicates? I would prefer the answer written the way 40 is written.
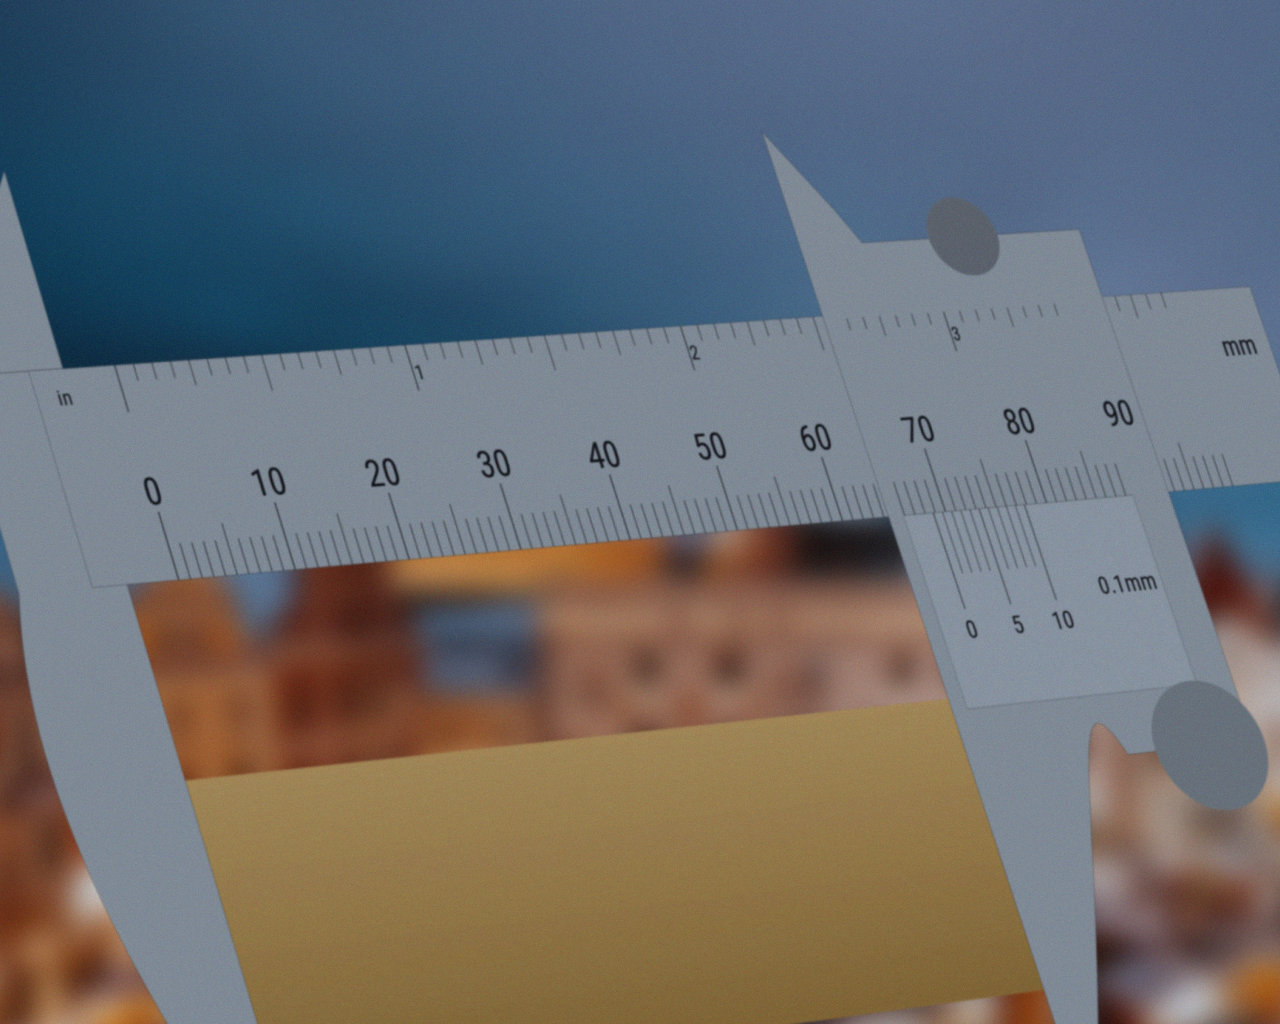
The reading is 68.8
